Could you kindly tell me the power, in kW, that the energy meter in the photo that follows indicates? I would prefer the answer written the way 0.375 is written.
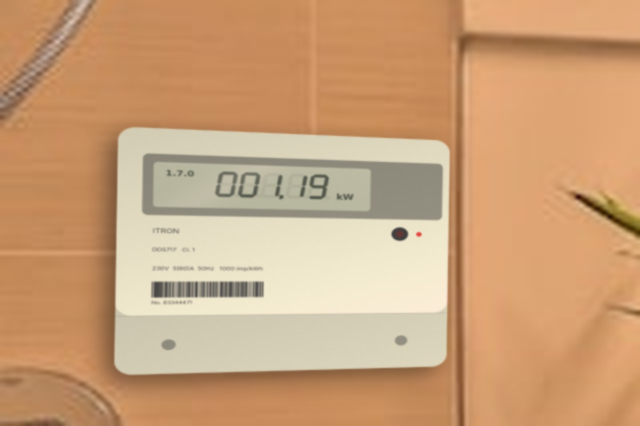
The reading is 1.19
